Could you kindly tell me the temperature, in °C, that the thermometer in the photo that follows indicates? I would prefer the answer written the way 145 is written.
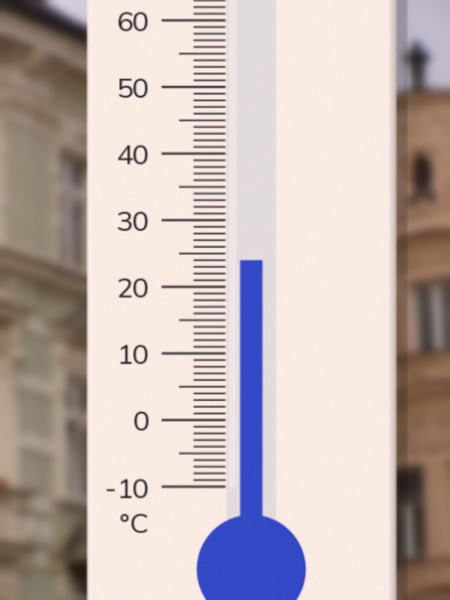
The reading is 24
